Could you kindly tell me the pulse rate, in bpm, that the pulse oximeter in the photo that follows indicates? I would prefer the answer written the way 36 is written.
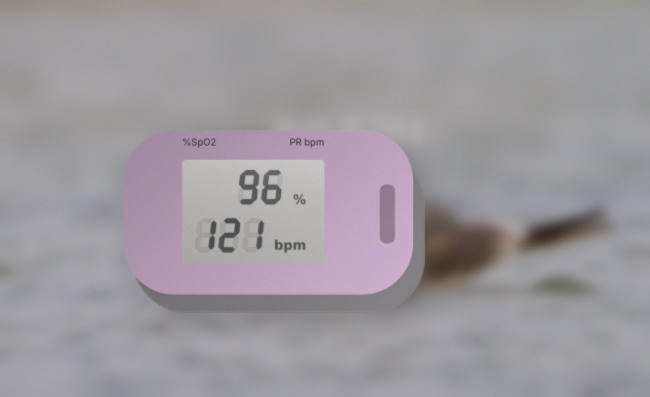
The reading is 121
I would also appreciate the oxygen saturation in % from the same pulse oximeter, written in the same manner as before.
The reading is 96
